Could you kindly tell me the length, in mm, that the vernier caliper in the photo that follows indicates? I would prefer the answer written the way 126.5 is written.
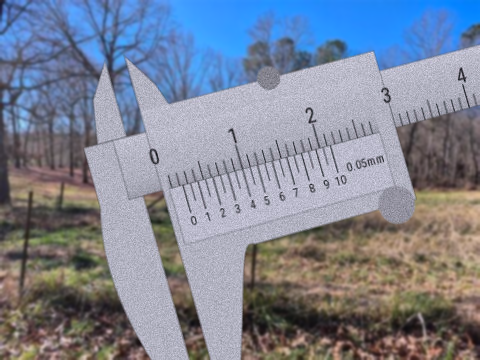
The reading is 2.4
